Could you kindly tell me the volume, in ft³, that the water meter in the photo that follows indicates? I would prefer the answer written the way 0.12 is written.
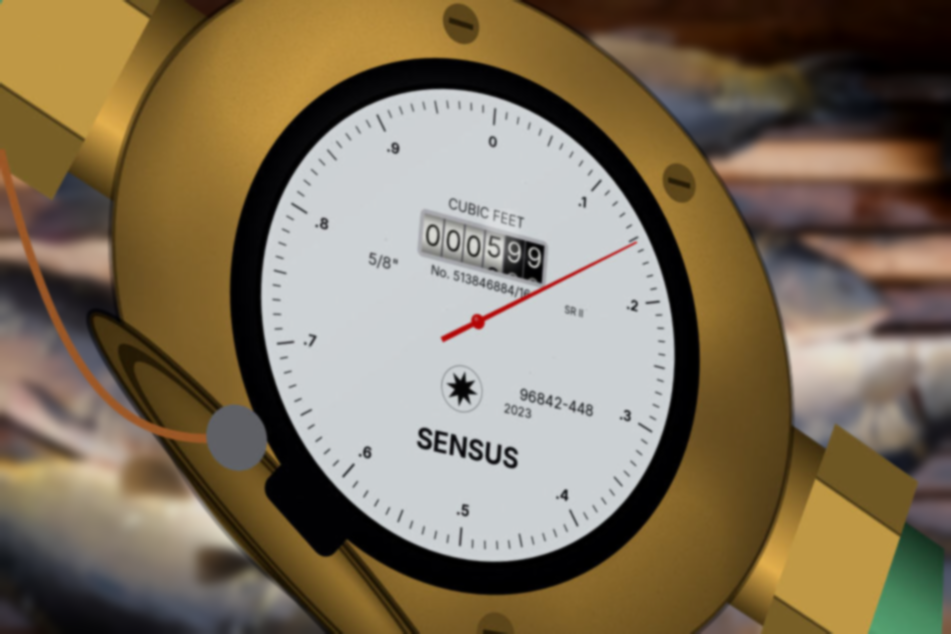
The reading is 599.15
